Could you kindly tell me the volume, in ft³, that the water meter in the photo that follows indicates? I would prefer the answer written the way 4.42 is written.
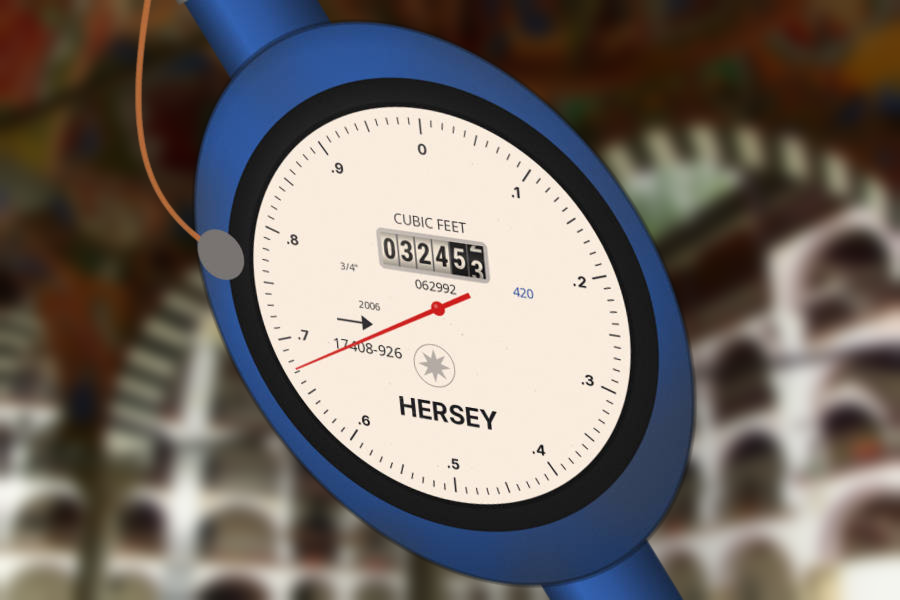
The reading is 32452.67
